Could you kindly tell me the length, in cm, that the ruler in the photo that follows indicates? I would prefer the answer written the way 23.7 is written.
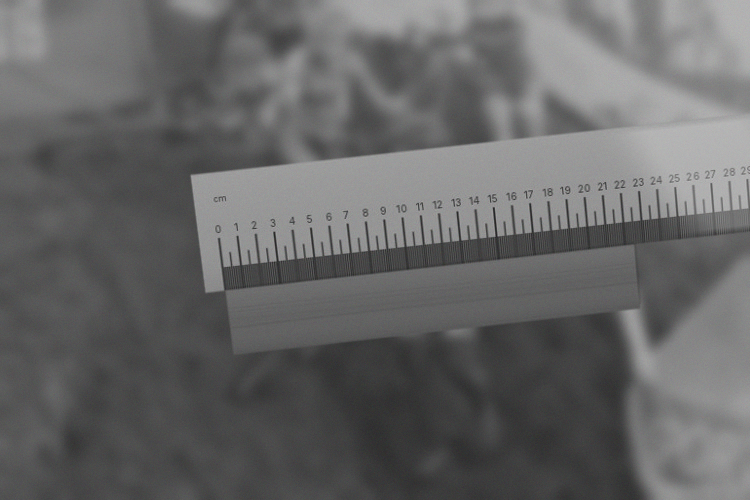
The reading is 22.5
